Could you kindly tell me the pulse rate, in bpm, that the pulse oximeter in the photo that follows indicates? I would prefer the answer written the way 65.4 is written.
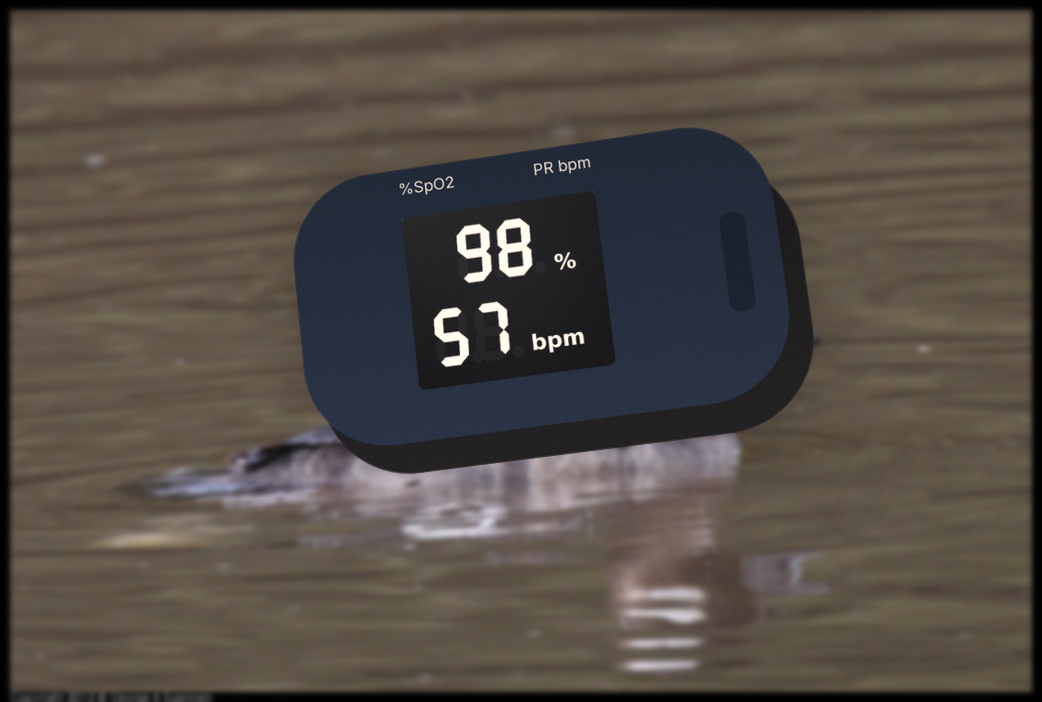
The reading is 57
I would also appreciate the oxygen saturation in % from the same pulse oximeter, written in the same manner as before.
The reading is 98
